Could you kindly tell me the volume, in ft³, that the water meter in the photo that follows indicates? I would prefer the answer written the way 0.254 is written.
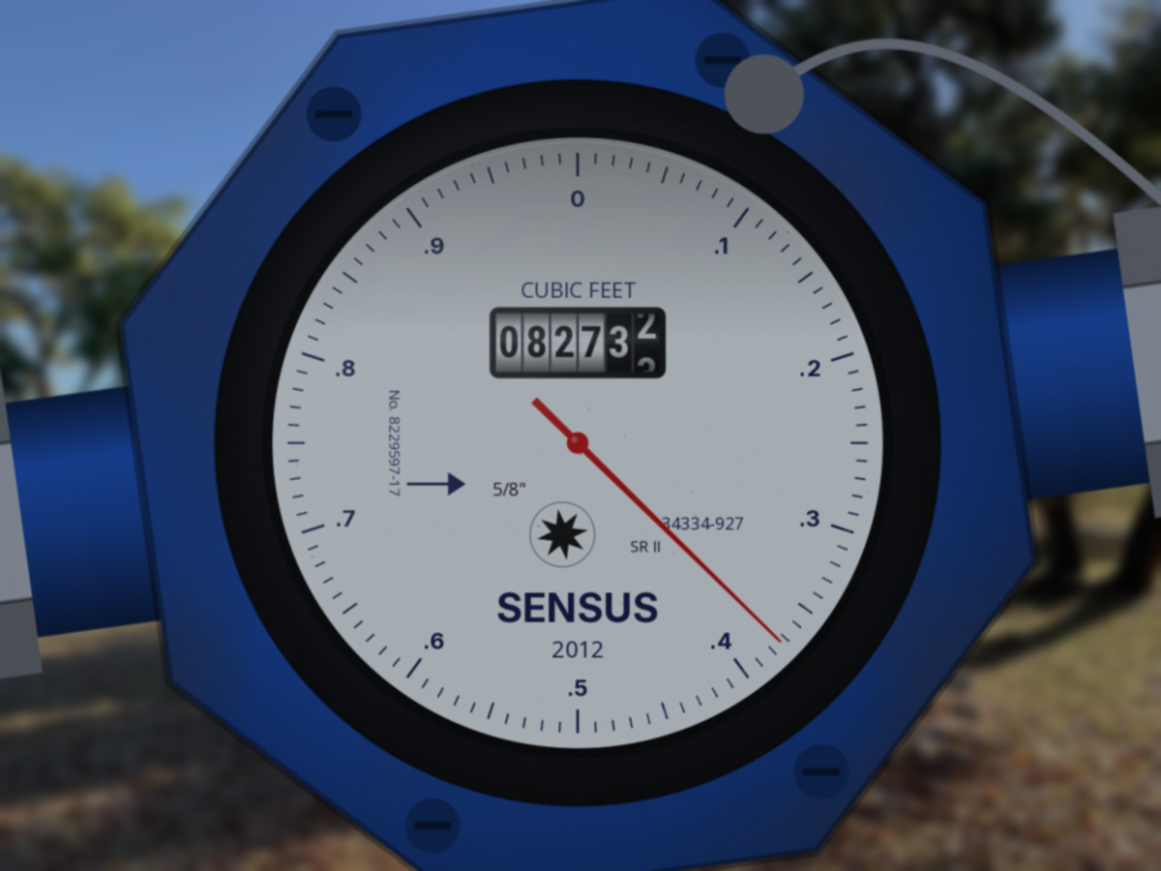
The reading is 82732.37
